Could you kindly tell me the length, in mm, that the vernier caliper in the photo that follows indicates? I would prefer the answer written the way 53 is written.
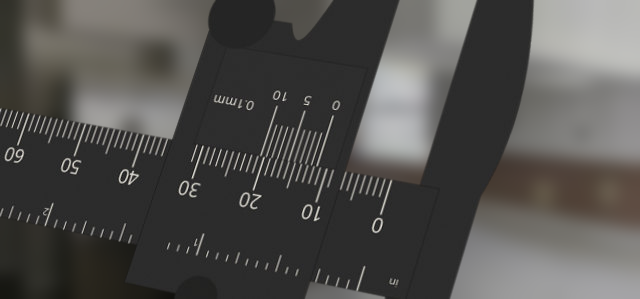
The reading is 11.6
